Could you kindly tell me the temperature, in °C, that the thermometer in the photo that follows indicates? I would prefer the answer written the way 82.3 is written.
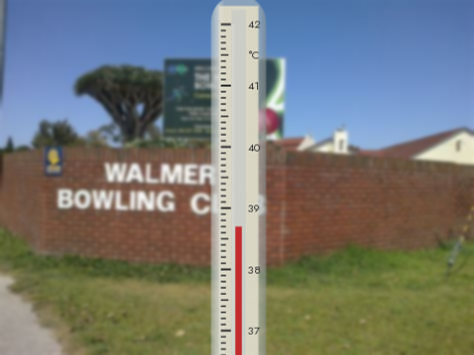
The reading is 38.7
